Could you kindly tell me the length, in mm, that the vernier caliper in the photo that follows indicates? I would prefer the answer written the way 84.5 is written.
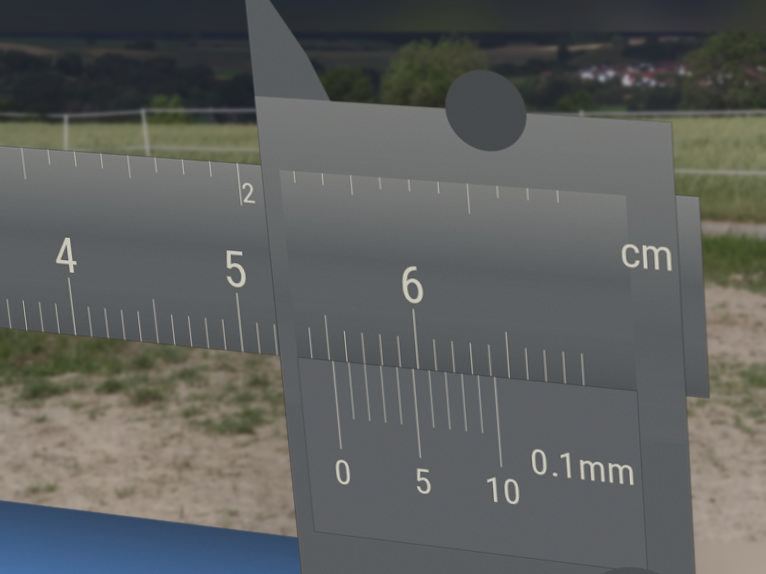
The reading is 55.2
